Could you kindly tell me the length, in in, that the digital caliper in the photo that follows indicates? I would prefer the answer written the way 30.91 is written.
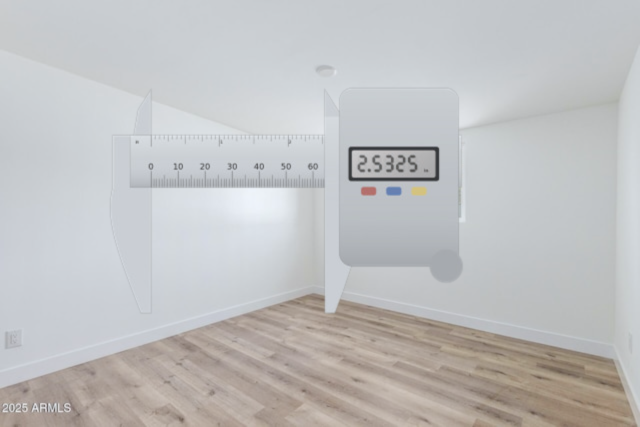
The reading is 2.5325
